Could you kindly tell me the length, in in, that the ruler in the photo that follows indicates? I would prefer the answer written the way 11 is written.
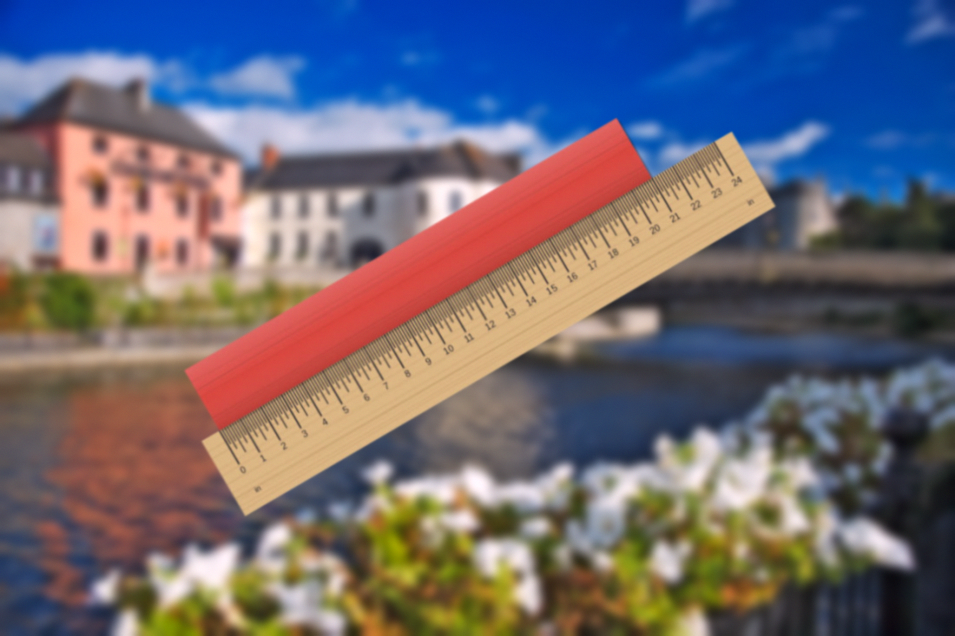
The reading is 21
